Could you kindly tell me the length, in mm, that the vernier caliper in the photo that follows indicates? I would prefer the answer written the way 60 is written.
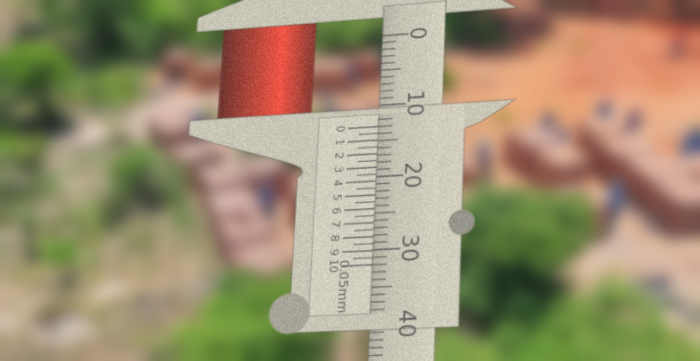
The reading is 13.0
